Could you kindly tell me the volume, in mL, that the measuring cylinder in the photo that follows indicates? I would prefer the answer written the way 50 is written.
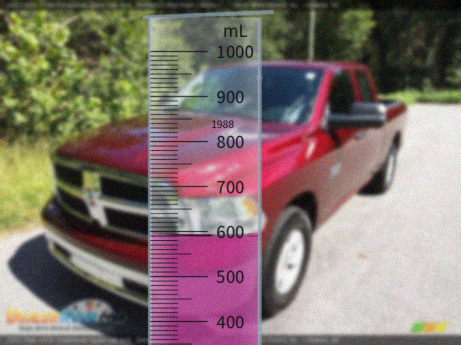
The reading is 590
